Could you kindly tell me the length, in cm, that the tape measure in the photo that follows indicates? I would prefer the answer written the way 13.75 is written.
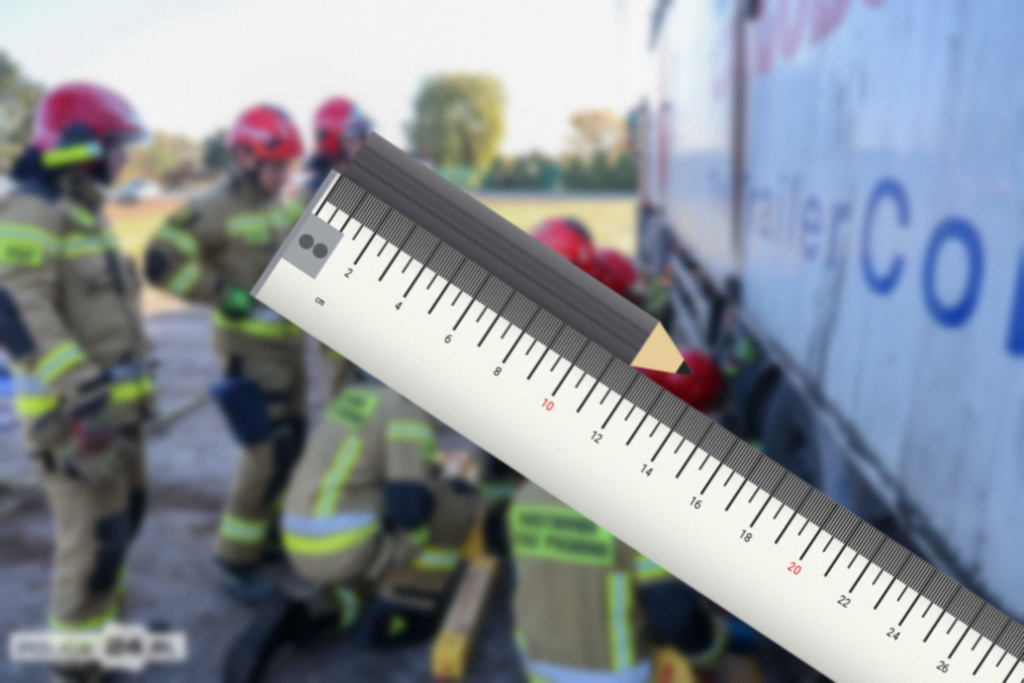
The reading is 13.5
